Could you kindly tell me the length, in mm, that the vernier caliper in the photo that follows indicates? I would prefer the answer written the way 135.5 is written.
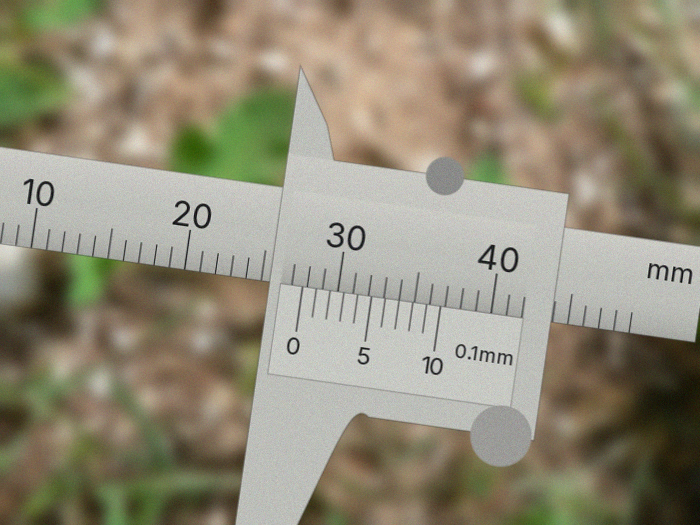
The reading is 27.7
